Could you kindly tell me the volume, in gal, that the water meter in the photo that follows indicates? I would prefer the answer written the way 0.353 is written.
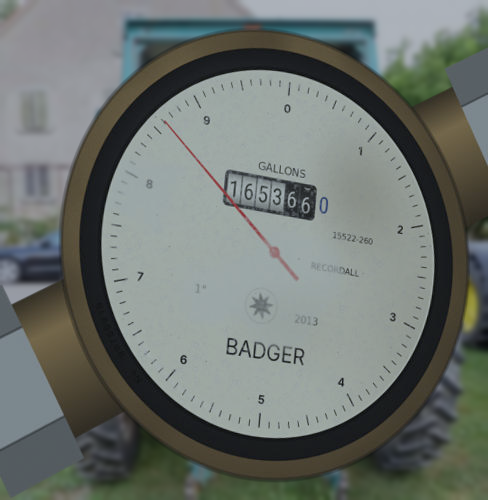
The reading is 1653658.6
